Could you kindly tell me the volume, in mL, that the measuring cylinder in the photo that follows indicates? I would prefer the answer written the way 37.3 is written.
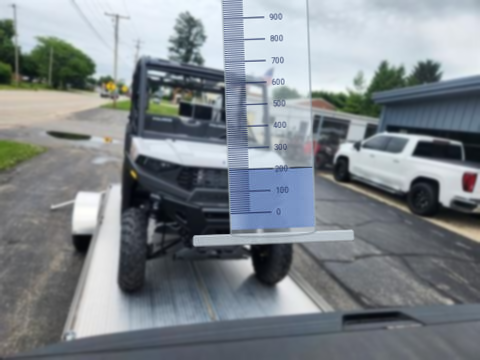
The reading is 200
